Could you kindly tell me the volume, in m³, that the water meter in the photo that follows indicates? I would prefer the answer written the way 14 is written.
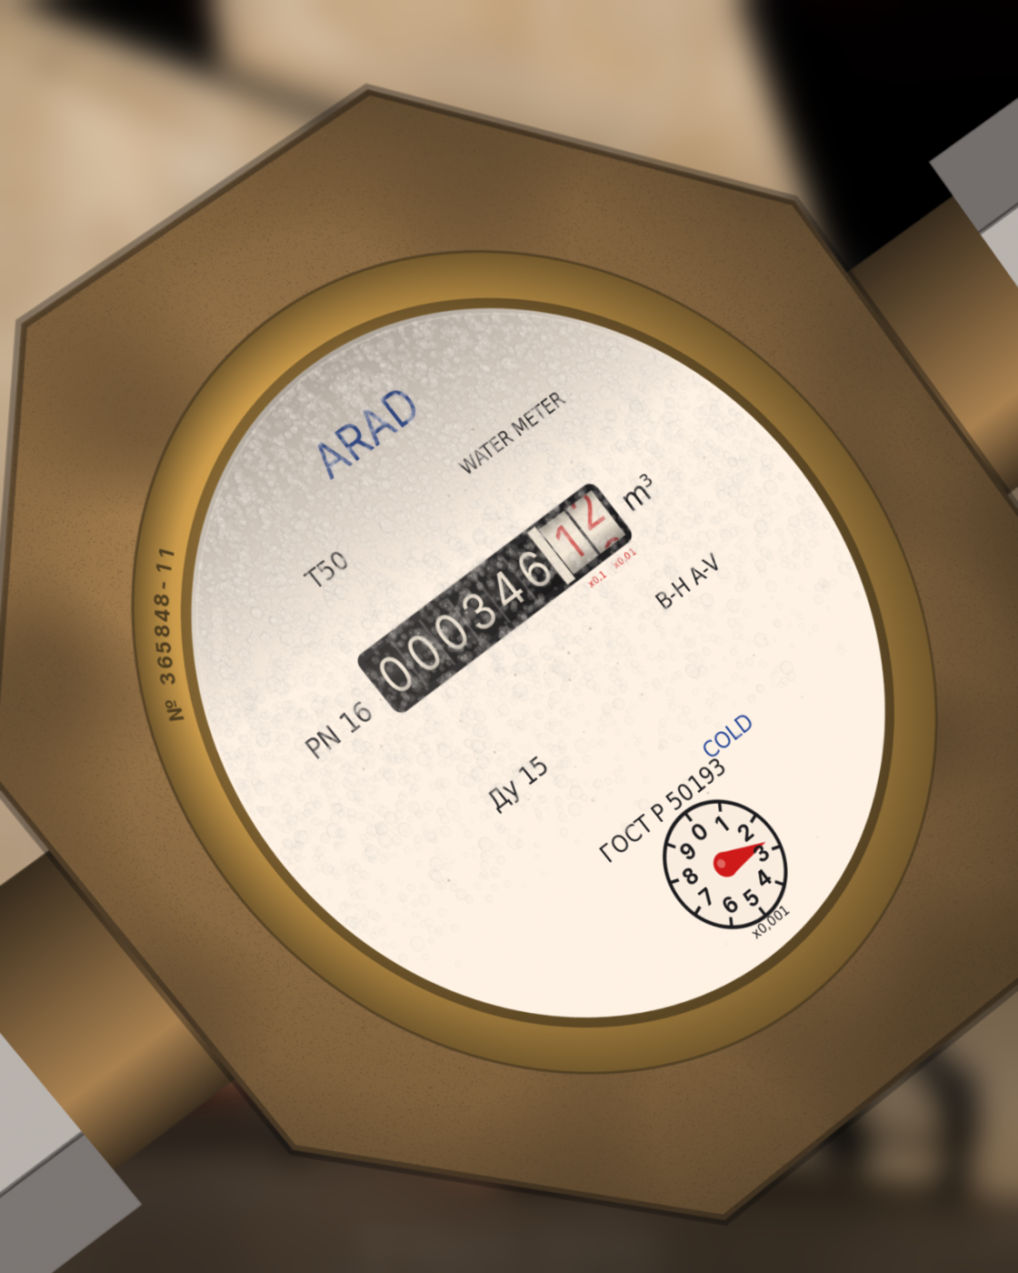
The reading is 346.122
